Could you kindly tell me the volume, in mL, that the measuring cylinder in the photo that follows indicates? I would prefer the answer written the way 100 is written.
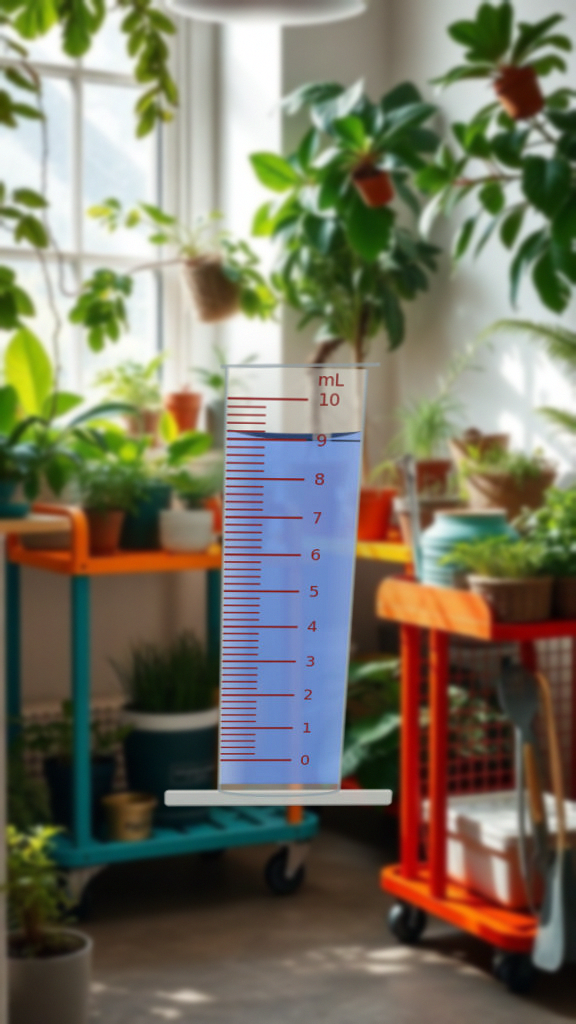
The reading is 9
